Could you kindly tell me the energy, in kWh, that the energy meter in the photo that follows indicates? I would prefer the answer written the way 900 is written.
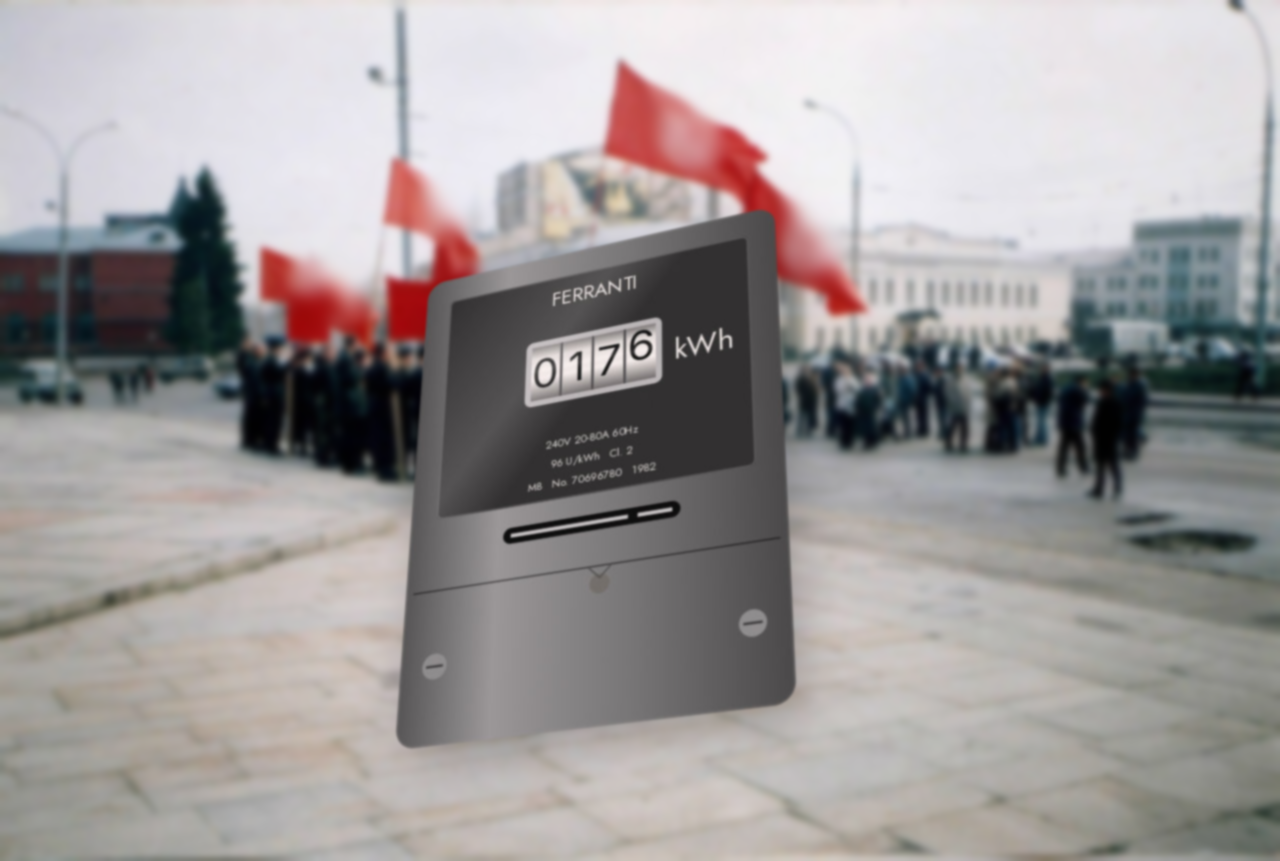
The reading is 176
